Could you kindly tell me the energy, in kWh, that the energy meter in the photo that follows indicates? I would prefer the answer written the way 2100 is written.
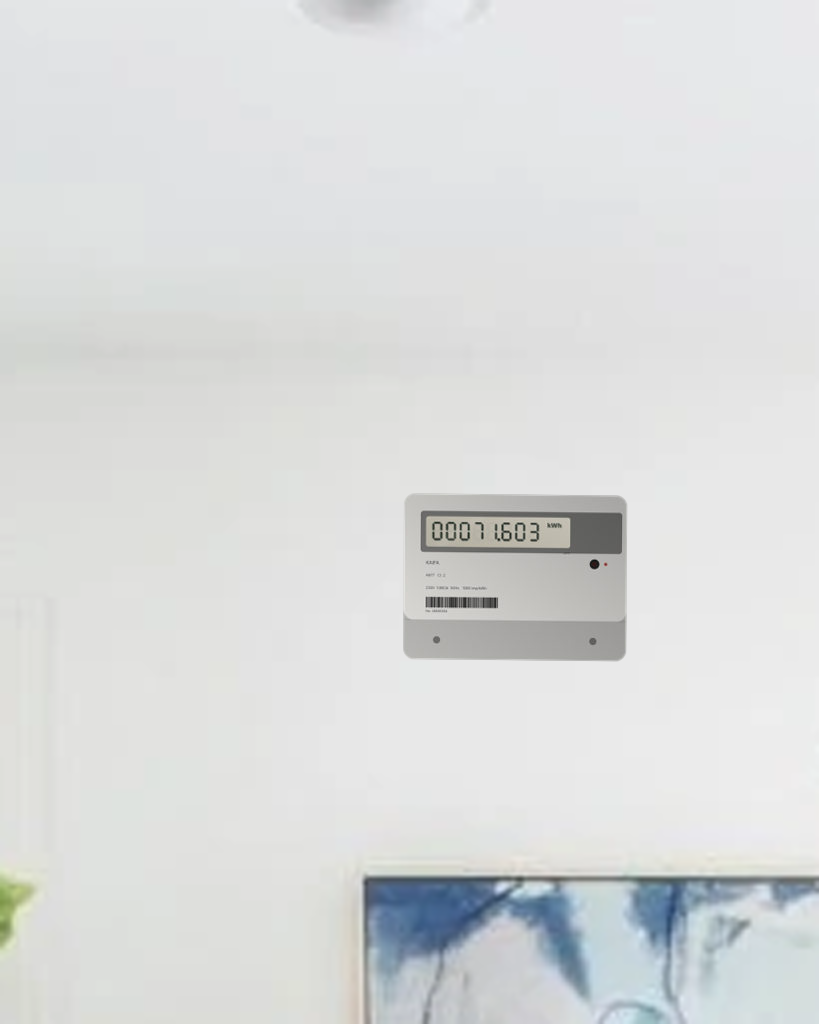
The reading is 71.603
